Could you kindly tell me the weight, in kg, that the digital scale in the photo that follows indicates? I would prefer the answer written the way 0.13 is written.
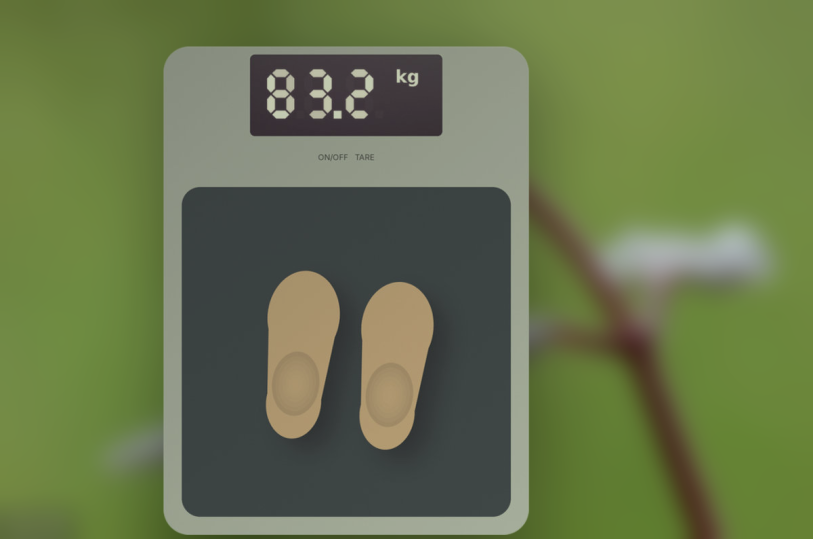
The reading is 83.2
